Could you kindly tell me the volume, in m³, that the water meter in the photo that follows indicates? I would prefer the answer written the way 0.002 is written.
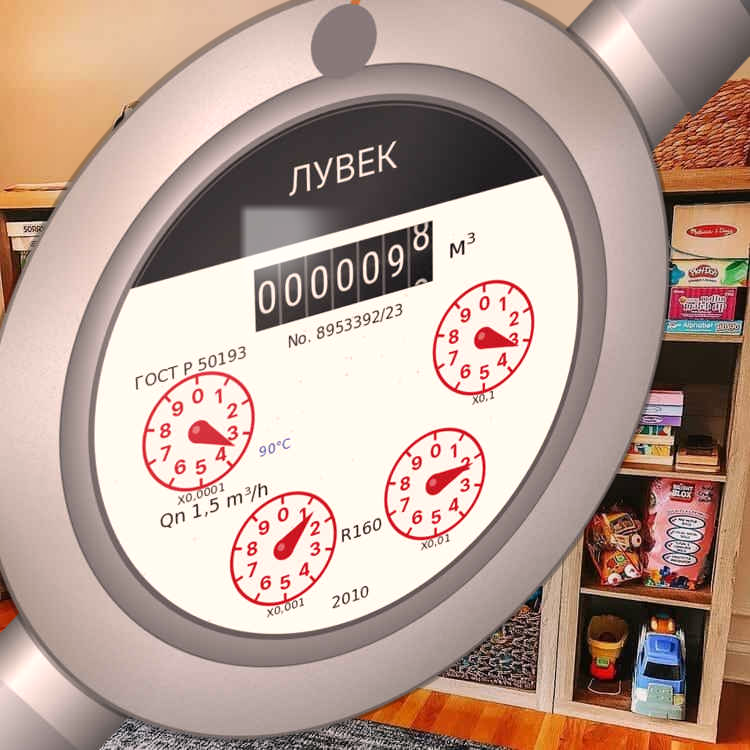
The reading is 98.3213
